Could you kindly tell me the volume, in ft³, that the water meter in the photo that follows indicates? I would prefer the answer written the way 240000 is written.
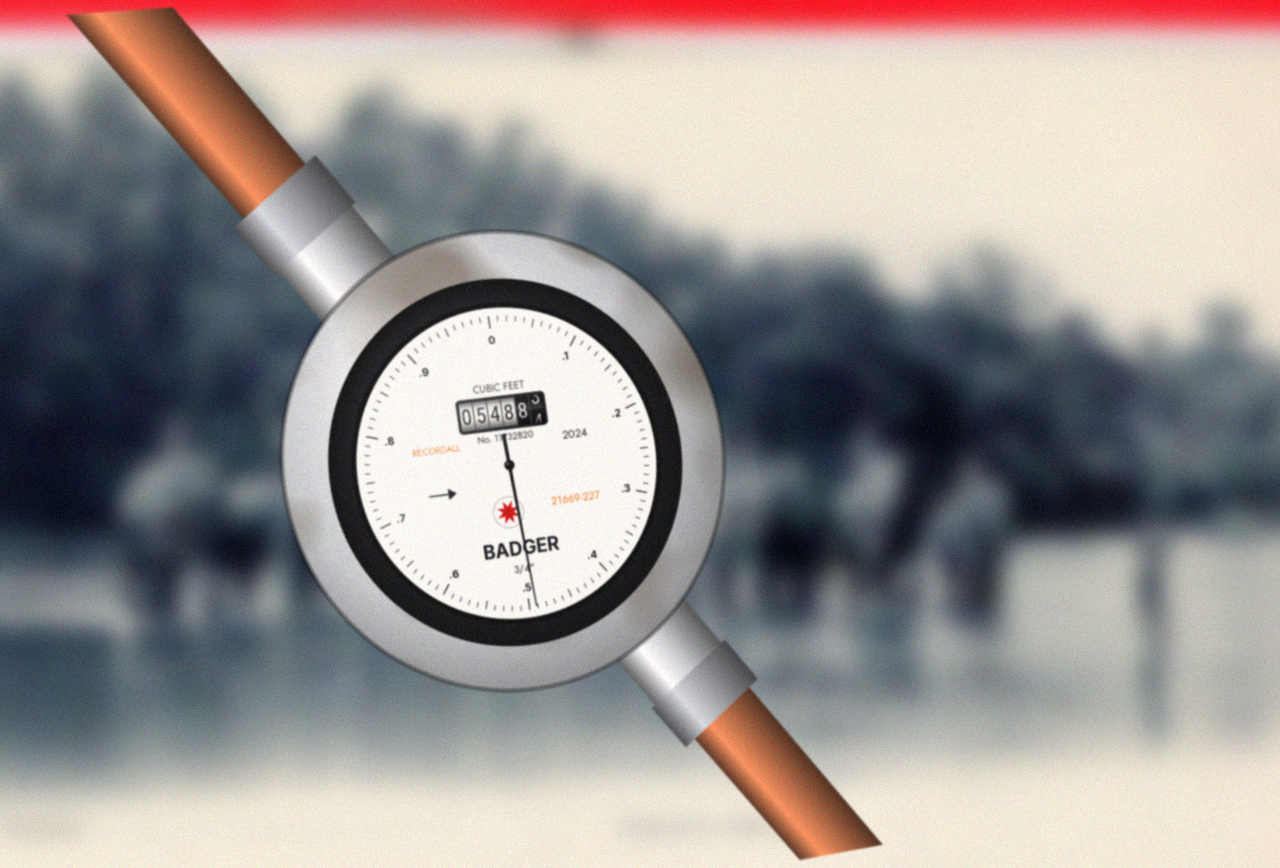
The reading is 54883.49
